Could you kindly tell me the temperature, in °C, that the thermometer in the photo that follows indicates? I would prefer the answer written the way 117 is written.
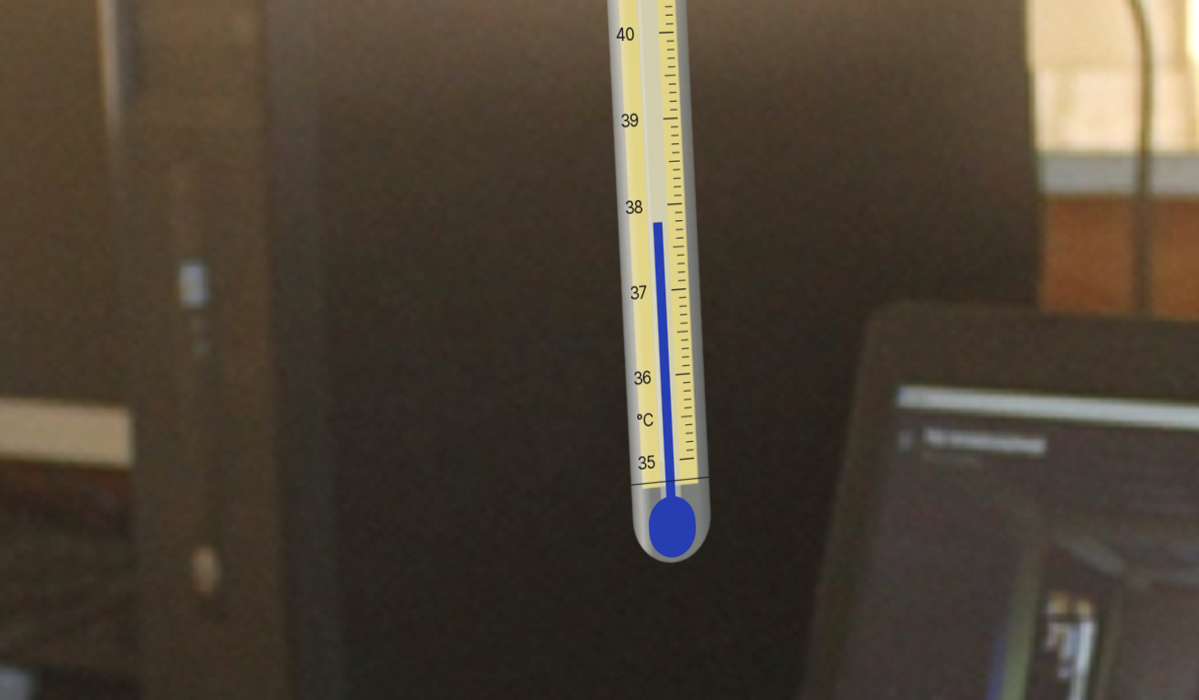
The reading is 37.8
